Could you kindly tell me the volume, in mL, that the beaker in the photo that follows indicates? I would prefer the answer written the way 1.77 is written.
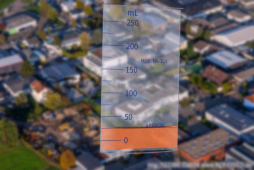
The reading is 25
